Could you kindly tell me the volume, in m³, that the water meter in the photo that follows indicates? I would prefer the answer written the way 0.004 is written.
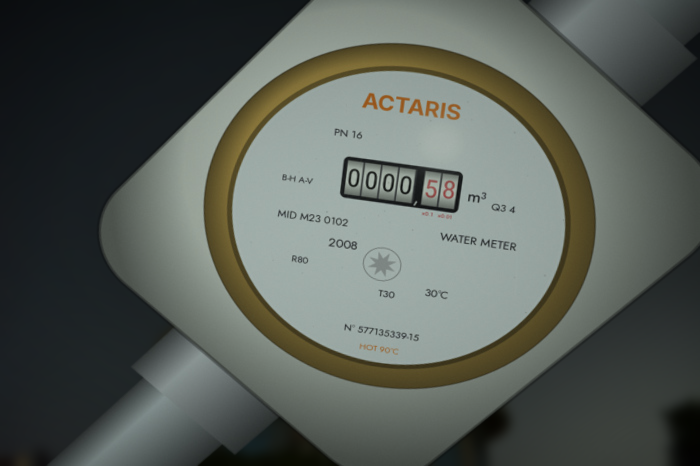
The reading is 0.58
